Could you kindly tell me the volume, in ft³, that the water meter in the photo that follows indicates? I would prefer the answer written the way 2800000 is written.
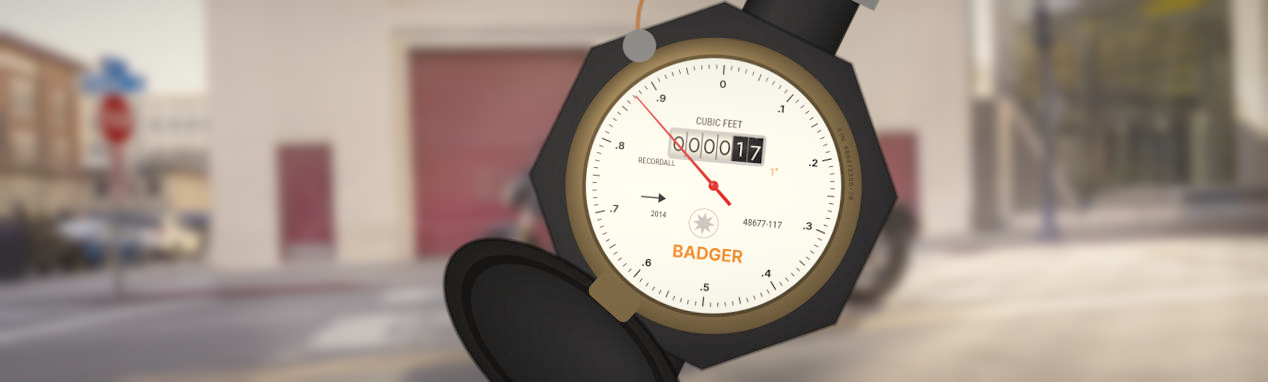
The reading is 16.87
